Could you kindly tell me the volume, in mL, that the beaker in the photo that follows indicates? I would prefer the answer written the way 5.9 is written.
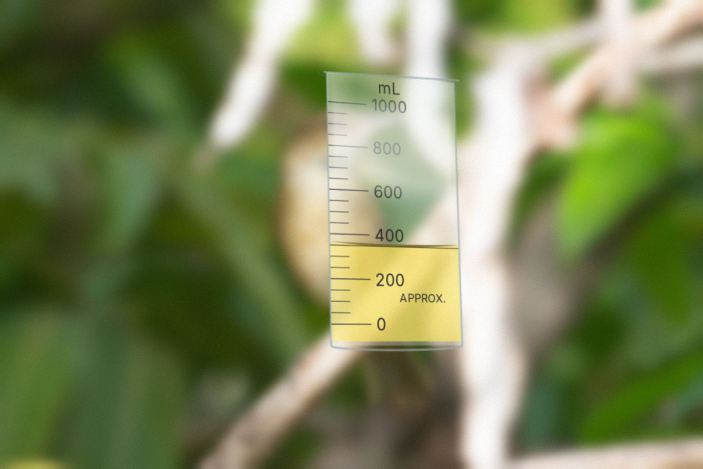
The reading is 350
